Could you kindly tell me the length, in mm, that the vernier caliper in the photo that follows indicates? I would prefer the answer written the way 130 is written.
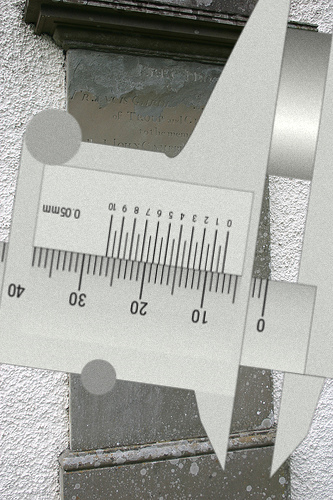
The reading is 7.4
